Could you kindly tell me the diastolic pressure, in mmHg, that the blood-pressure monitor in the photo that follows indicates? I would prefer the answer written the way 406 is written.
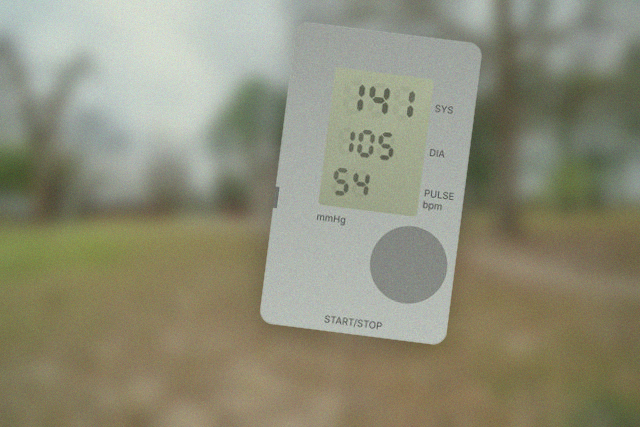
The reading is 105
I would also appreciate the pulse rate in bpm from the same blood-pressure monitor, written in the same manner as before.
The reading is 54
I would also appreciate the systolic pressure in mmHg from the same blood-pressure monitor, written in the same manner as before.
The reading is 141
